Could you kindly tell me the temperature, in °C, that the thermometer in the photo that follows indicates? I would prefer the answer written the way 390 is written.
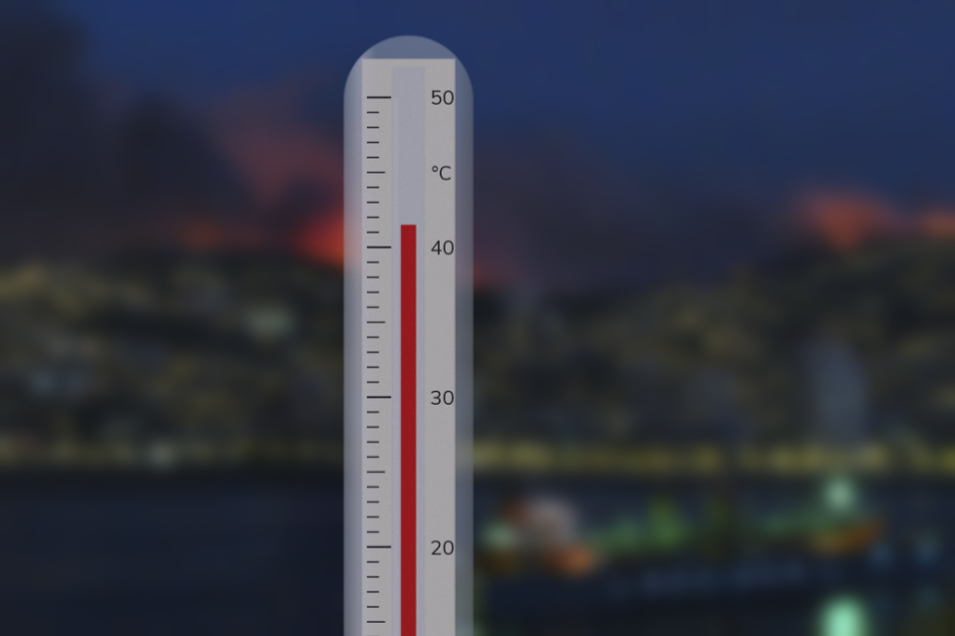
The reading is 41.5
